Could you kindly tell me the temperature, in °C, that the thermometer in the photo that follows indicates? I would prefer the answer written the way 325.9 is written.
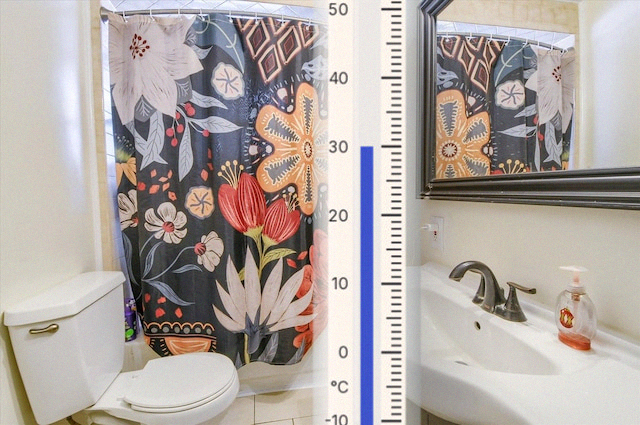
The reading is 30
